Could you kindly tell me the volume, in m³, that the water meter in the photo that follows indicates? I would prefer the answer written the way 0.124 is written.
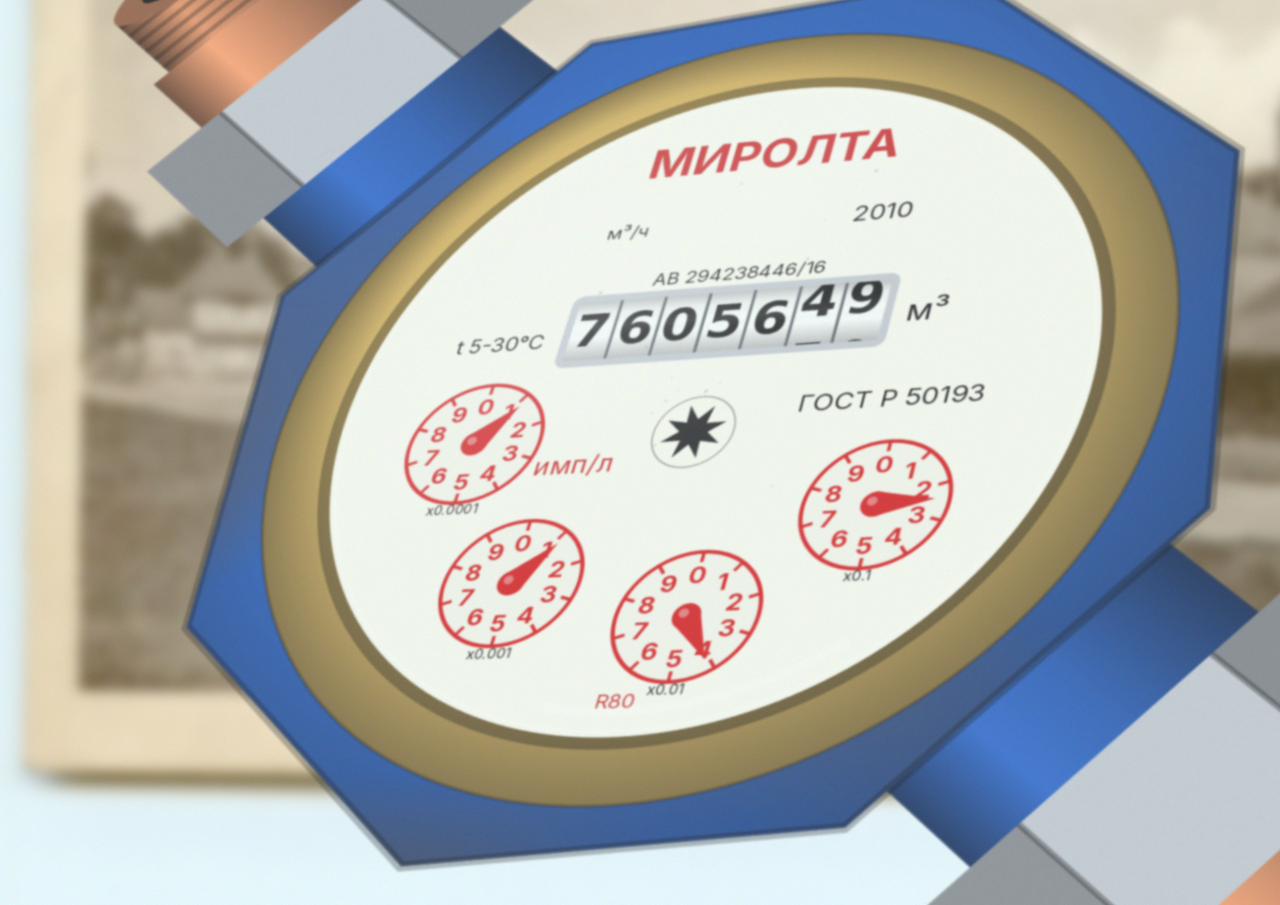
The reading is 7605649.2411
